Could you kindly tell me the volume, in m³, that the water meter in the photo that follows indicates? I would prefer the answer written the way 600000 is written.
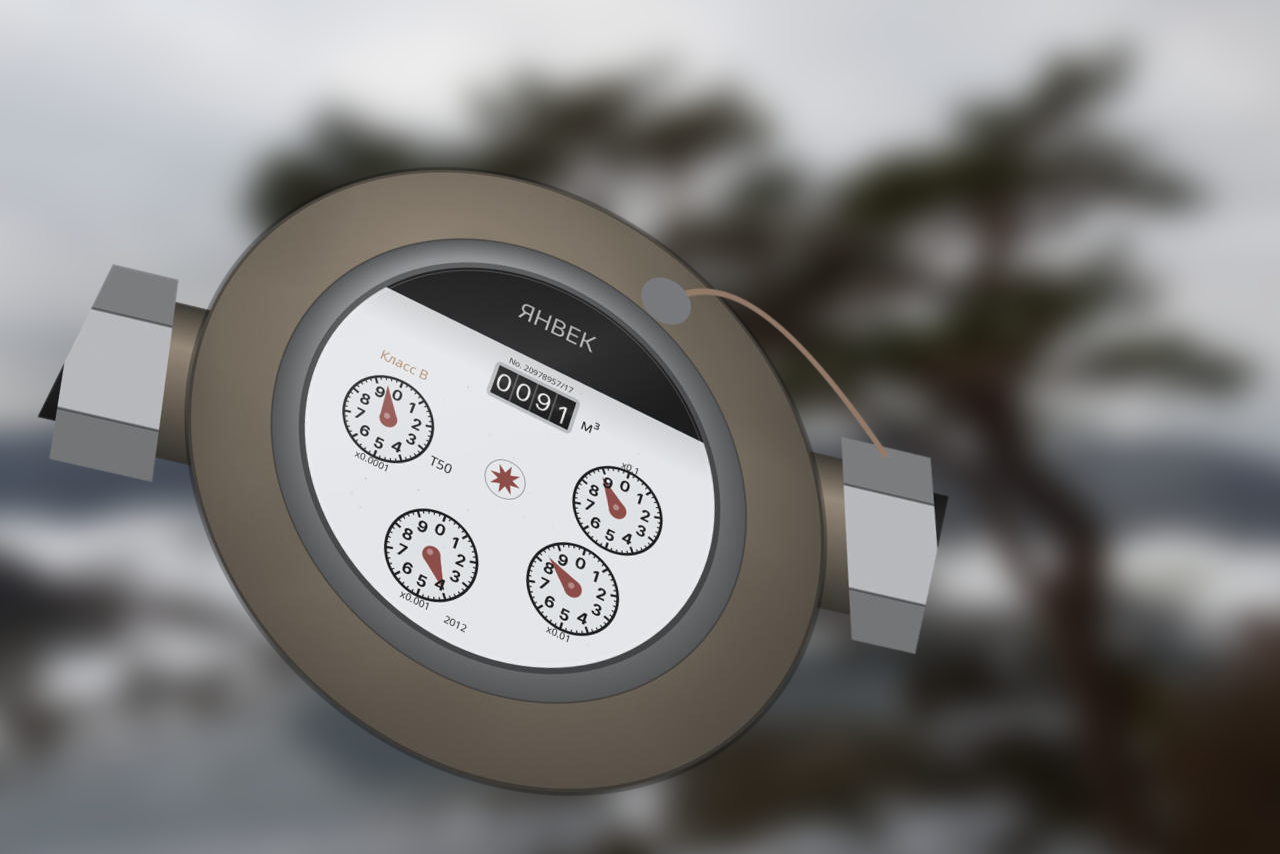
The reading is 90.8839
